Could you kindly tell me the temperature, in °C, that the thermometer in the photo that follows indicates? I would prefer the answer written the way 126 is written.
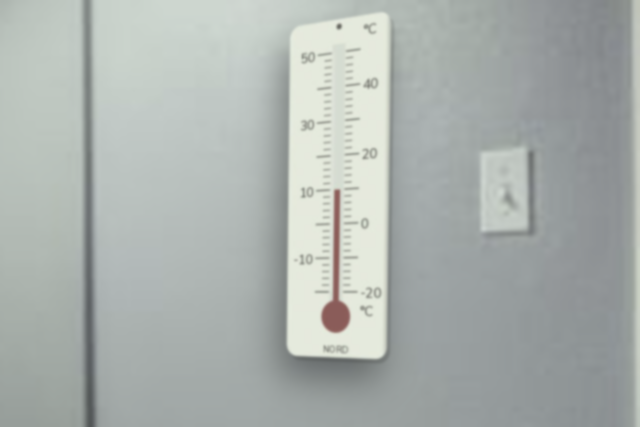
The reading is 10
